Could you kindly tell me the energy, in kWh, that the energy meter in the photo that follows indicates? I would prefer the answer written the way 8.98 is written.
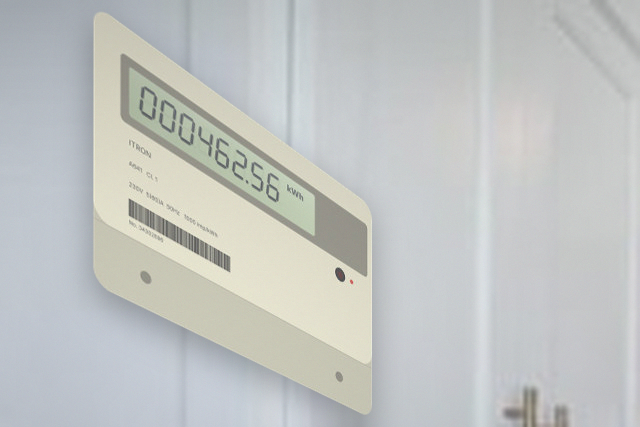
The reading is 462.56
